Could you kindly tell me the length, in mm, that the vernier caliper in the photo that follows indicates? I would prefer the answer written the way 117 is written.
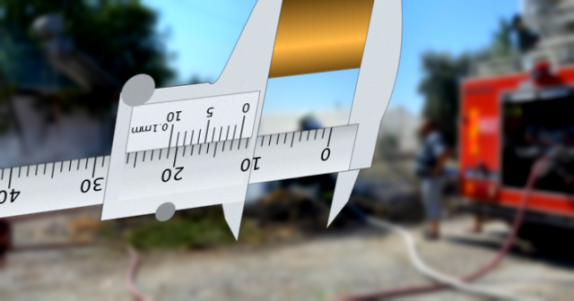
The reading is 12.0
